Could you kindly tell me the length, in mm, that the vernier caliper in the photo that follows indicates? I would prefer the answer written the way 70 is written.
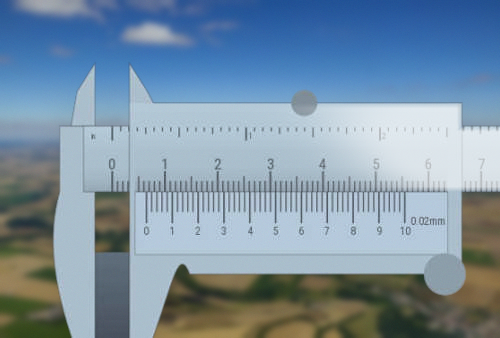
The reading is 6.5
